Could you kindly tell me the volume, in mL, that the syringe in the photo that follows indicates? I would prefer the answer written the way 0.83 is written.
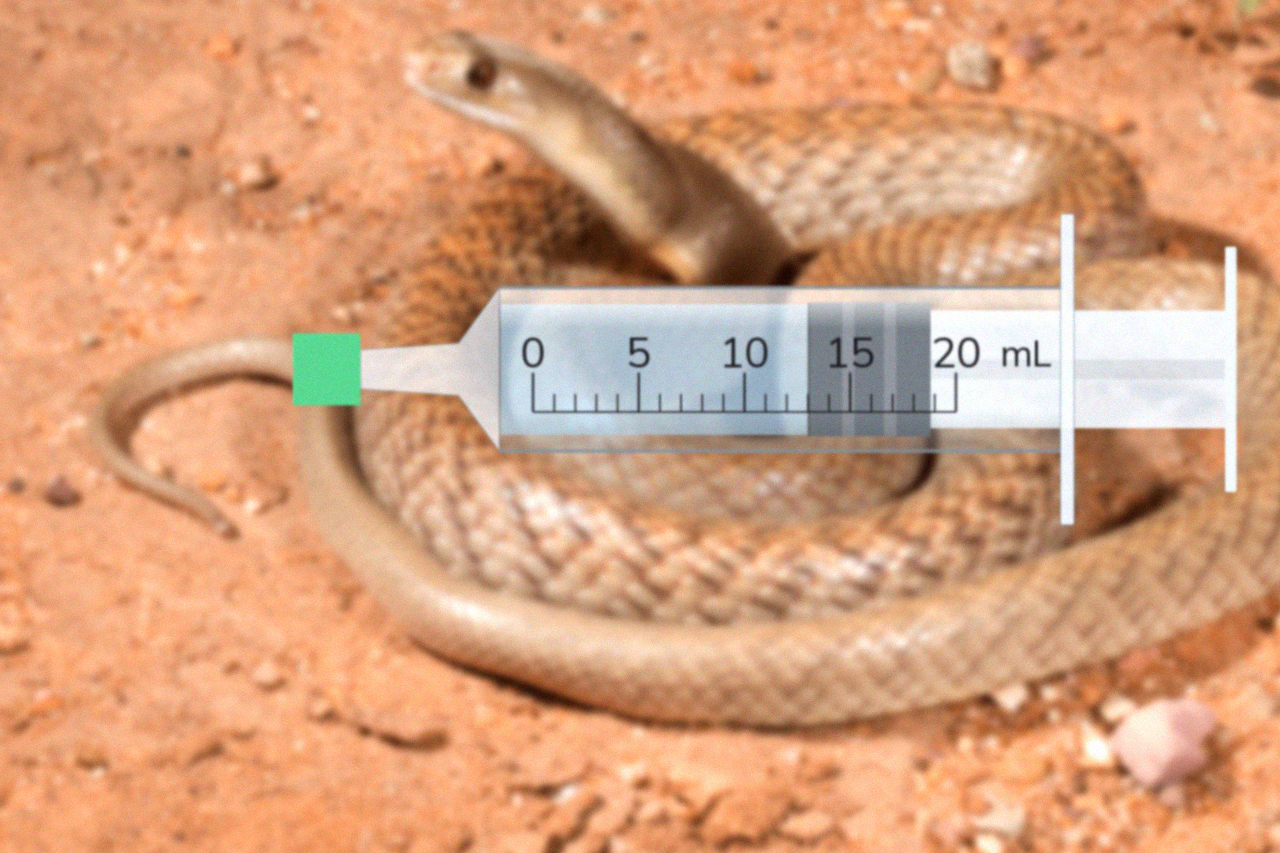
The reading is 13
